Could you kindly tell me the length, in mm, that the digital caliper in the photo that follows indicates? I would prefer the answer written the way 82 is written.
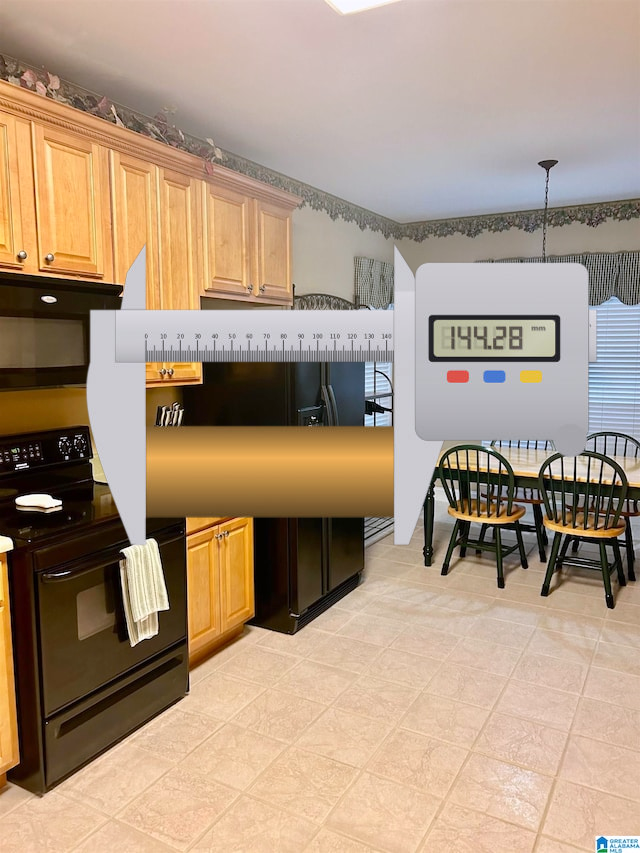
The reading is 144.28
